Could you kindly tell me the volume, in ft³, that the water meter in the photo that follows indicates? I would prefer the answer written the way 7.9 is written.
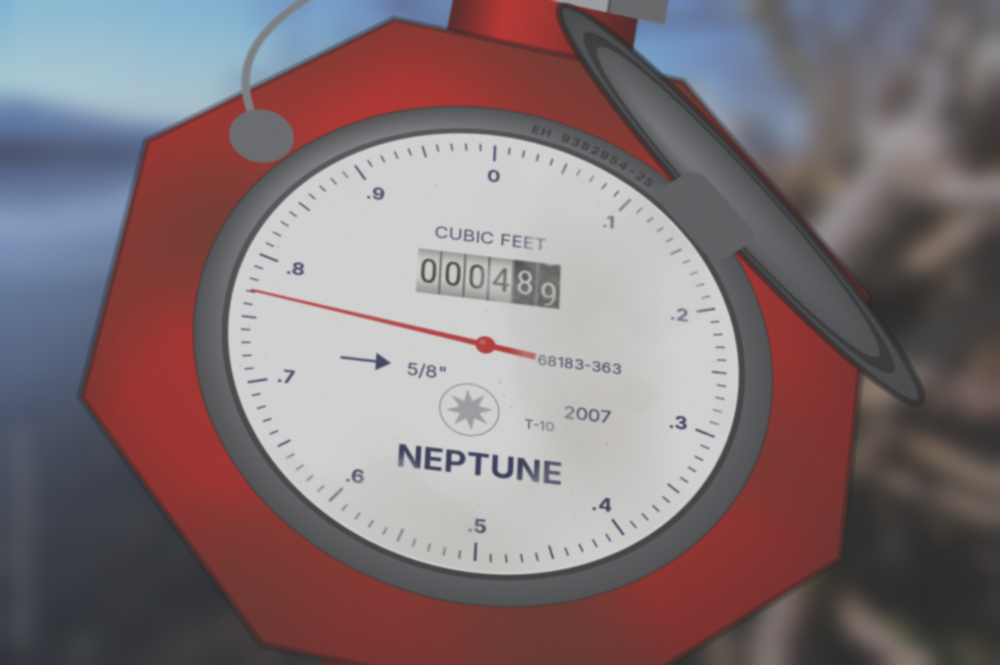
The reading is 488.77
